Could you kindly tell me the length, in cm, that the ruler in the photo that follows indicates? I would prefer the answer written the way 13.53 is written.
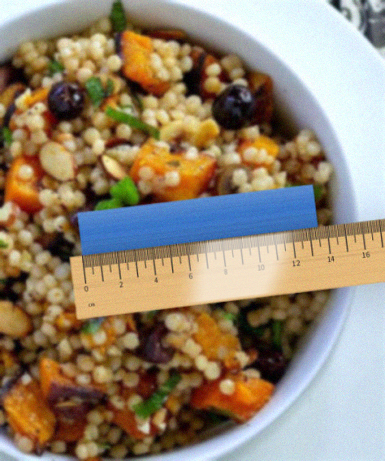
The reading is 13.5
